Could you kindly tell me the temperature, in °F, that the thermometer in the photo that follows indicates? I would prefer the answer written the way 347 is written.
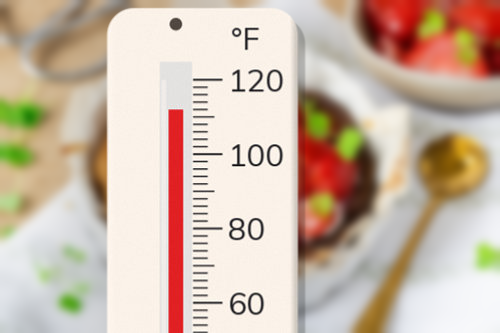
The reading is 112
